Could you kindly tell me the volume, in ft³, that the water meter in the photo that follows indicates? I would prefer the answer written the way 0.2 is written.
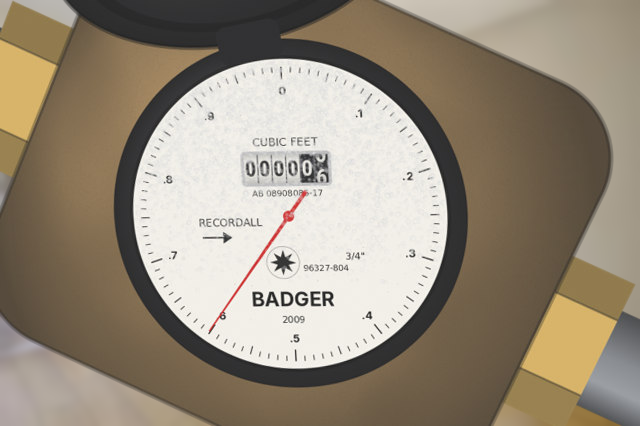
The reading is 5.60
